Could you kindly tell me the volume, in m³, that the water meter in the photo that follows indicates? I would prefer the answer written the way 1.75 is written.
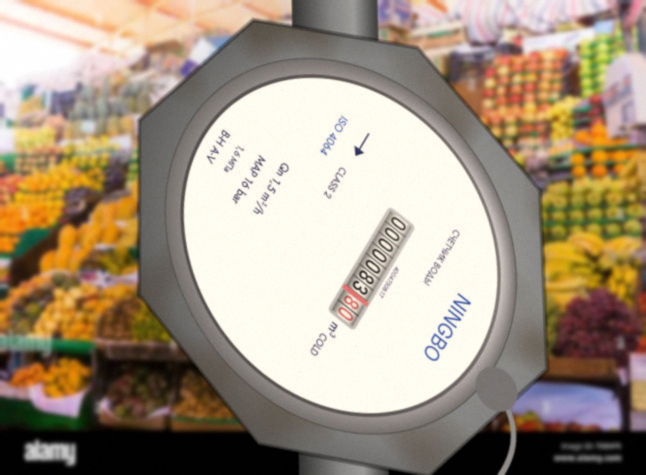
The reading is 83.80
